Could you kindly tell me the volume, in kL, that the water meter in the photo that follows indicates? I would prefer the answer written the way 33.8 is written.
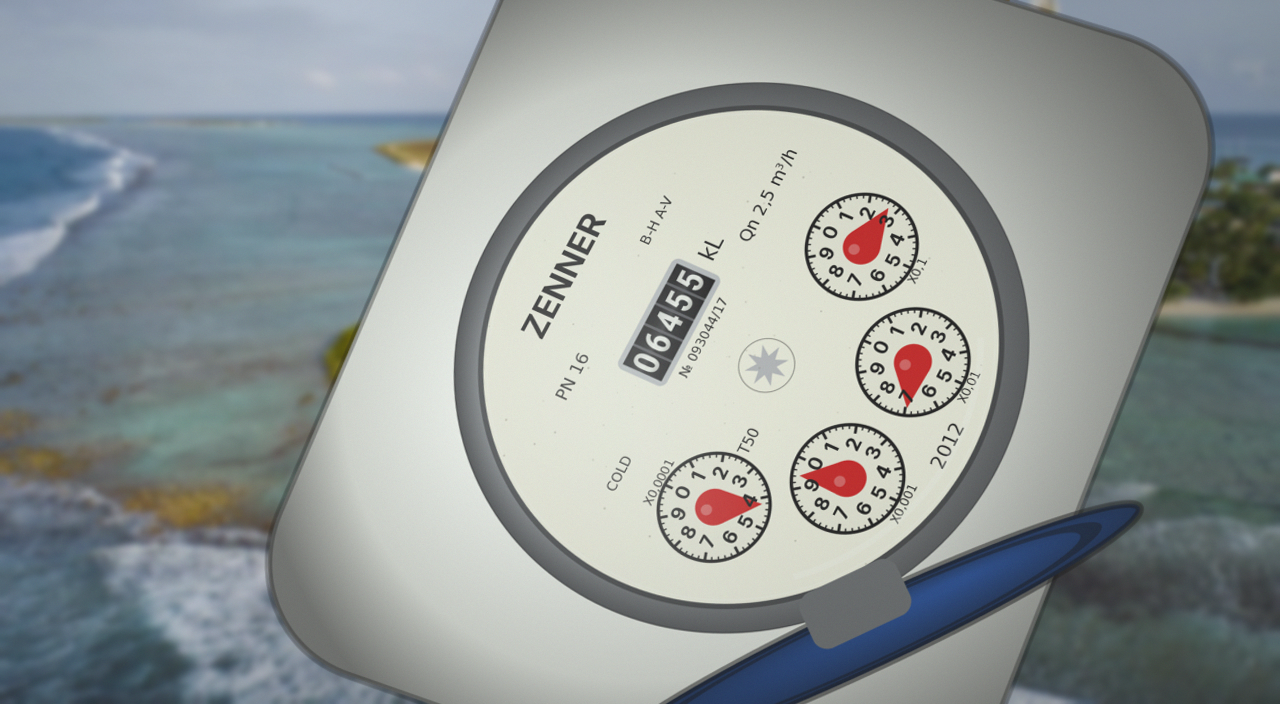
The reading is 6455.2694
